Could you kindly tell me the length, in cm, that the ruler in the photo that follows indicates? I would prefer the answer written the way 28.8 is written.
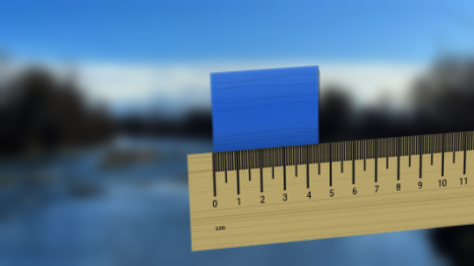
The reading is 4.5
